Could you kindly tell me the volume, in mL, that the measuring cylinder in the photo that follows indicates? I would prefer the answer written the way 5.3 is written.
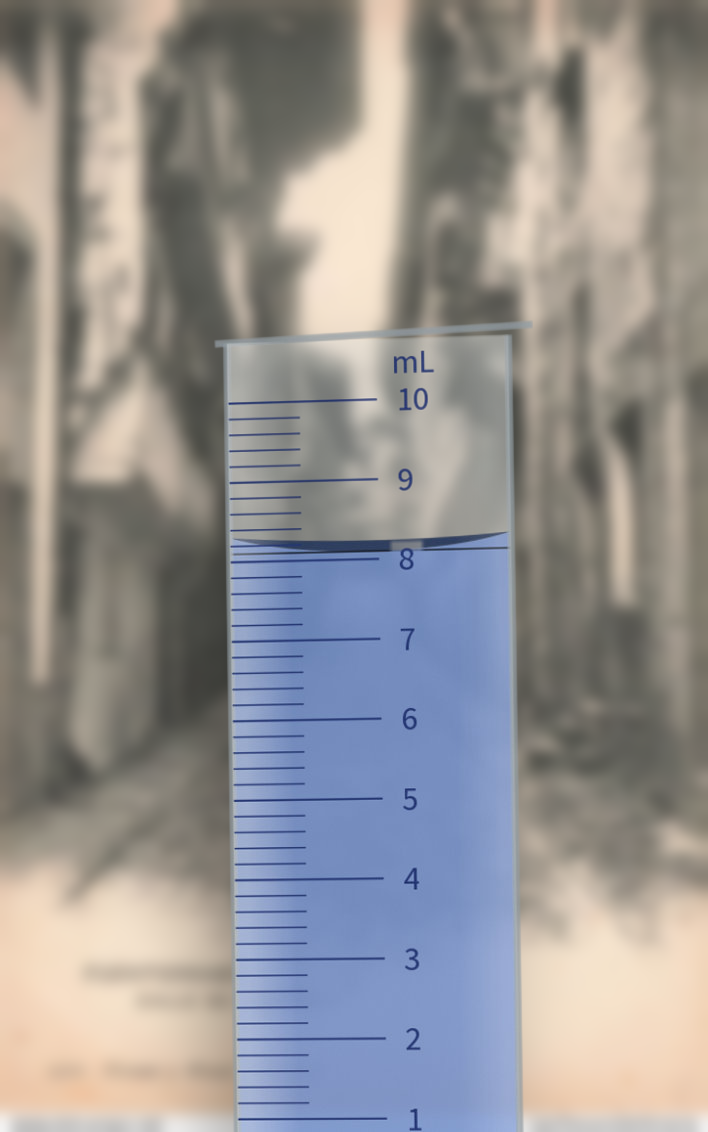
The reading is 8.1
